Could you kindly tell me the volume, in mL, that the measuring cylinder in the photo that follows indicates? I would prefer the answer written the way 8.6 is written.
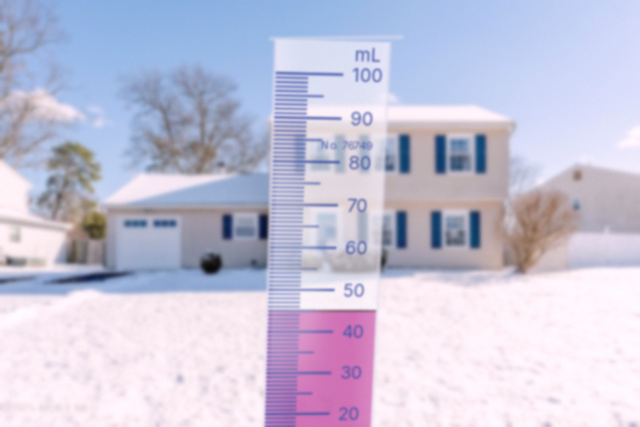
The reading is 45
